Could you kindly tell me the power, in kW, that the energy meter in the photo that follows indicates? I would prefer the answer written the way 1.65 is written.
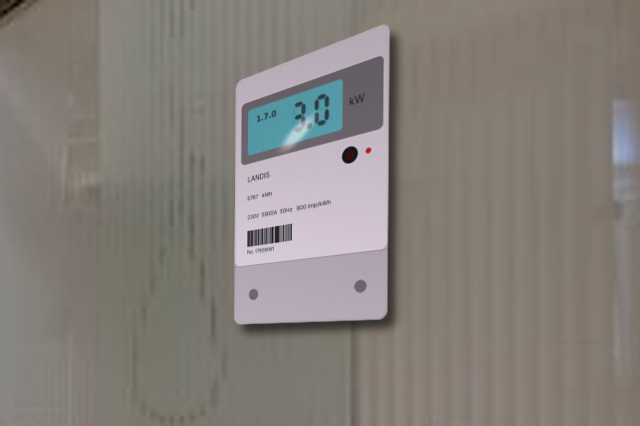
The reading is 3.0
